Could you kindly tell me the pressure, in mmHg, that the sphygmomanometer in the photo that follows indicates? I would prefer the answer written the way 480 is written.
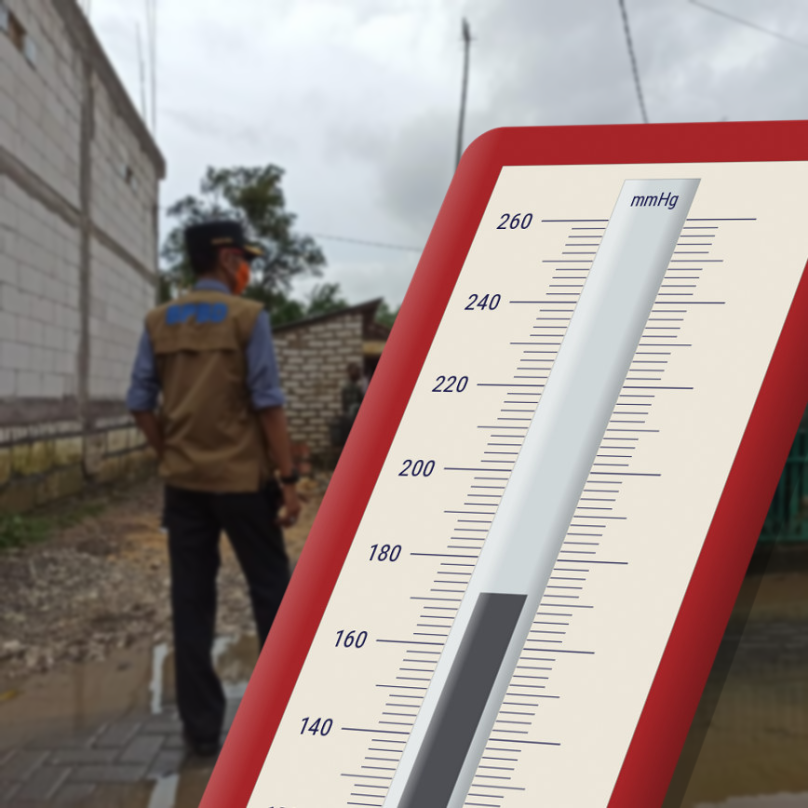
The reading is 172
